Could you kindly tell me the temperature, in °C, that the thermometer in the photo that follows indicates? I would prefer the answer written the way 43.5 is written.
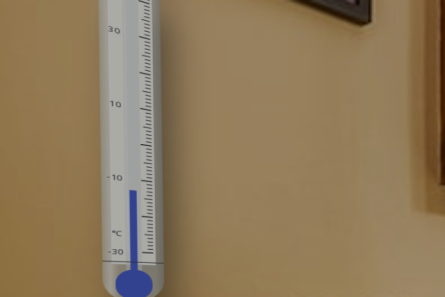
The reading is -13
